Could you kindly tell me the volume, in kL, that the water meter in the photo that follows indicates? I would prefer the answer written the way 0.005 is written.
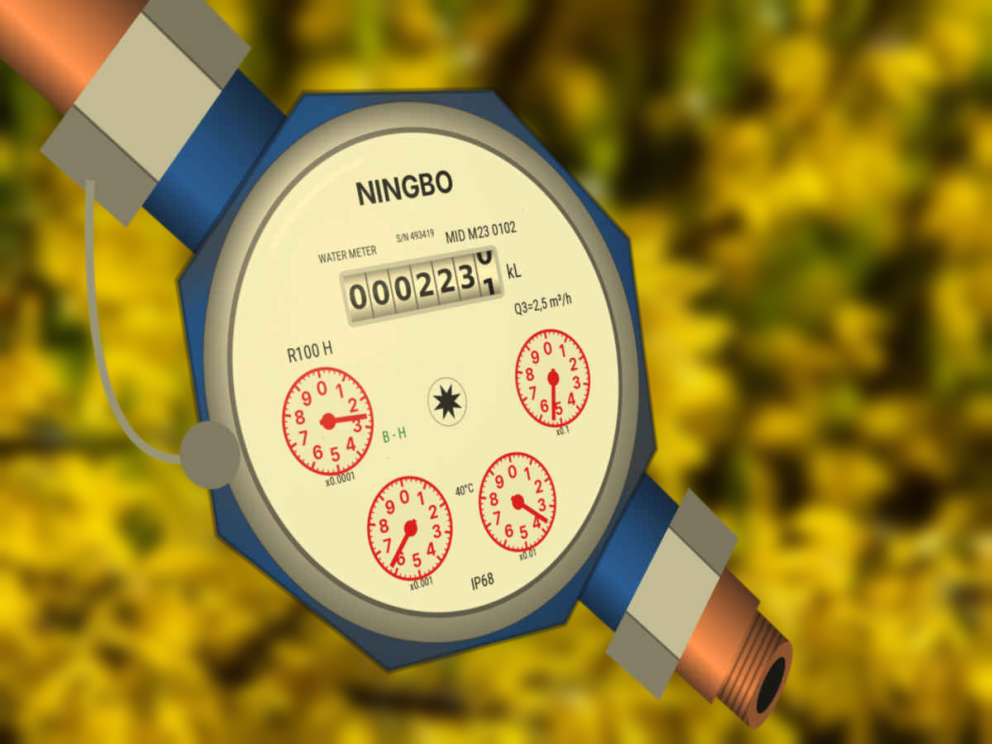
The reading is 2230.5362
